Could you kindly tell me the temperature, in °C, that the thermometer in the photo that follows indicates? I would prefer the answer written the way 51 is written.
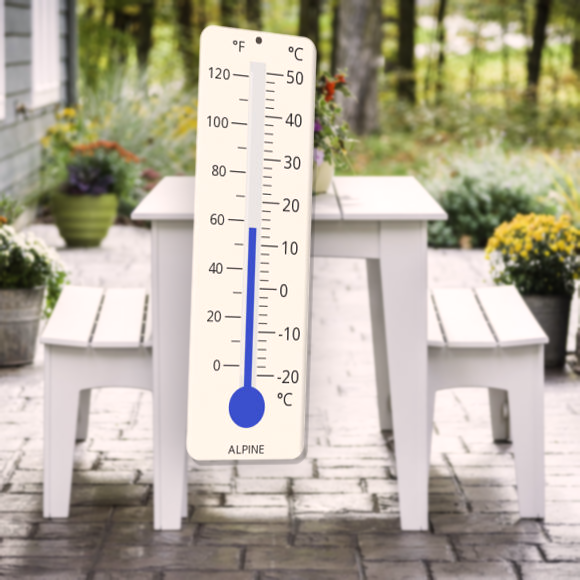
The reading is 14
